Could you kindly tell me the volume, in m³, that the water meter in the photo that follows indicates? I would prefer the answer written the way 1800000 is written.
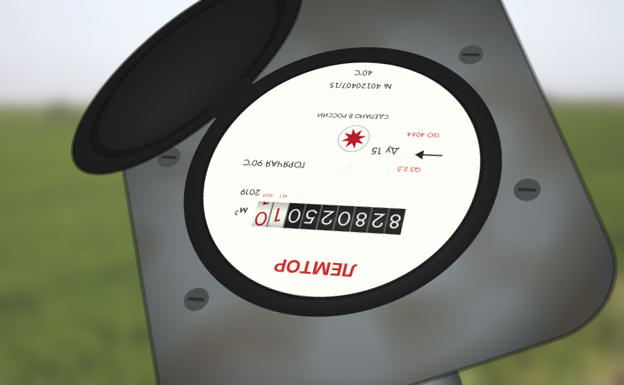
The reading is 8280250.10
